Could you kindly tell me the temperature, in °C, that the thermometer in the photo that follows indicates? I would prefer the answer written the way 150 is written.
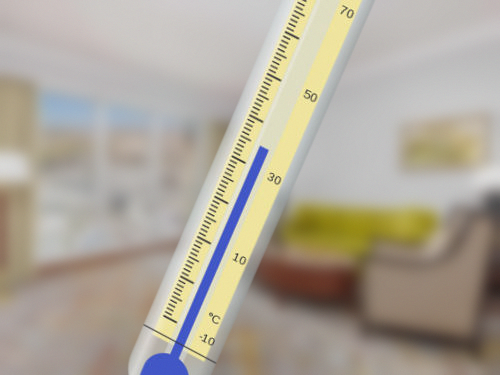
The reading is 35
